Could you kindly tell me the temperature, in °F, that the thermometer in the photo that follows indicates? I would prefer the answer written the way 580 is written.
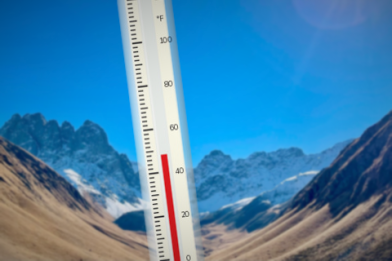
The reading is 48
